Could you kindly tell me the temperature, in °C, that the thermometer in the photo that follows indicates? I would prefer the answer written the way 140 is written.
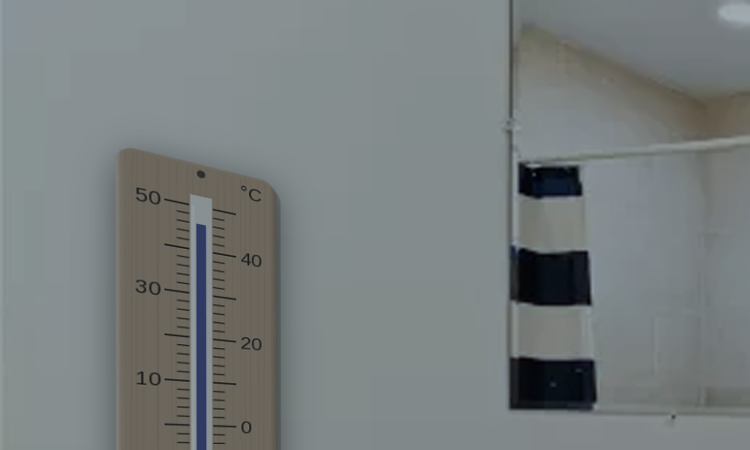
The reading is 46
